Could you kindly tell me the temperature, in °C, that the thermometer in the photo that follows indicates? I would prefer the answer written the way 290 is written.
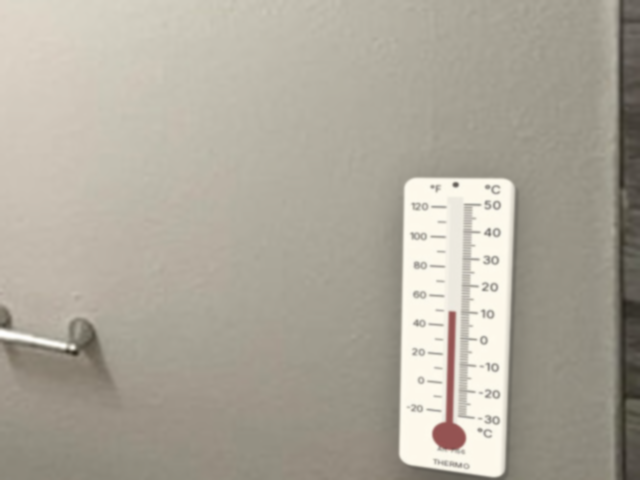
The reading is 10
